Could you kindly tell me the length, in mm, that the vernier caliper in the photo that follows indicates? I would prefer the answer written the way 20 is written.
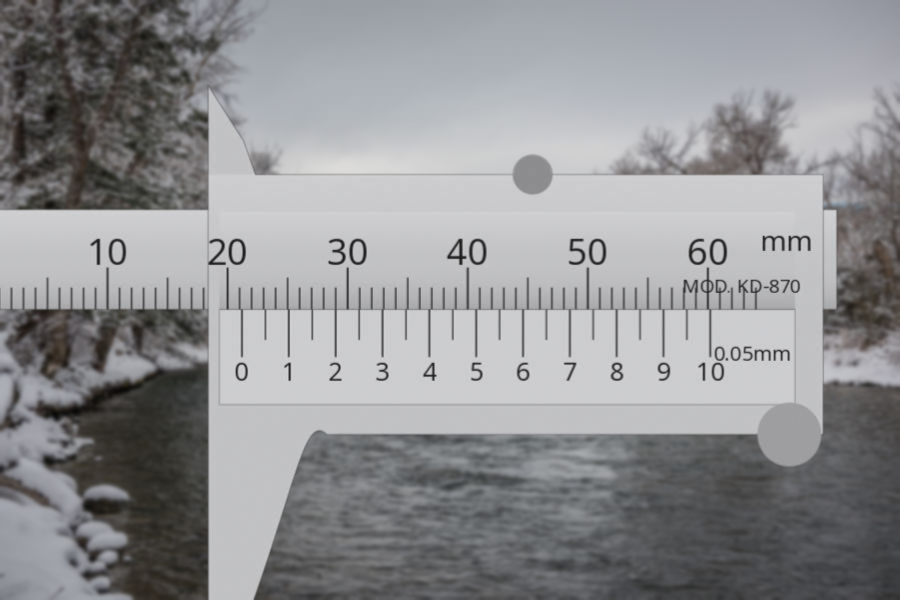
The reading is 21.2
